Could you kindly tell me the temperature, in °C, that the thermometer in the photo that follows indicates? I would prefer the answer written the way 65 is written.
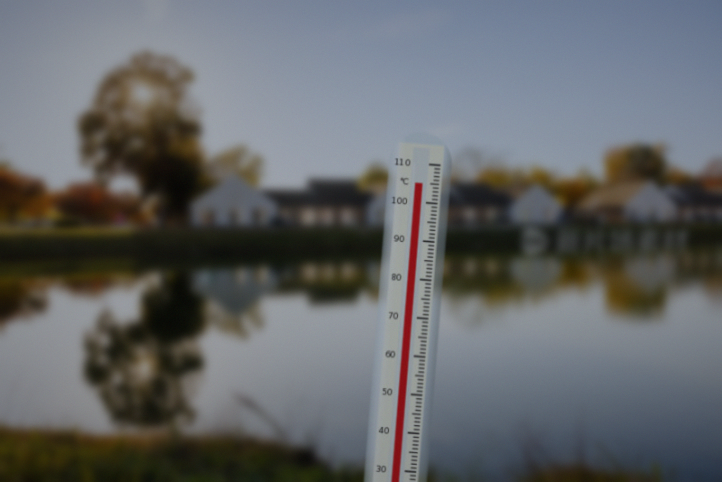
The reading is 105
